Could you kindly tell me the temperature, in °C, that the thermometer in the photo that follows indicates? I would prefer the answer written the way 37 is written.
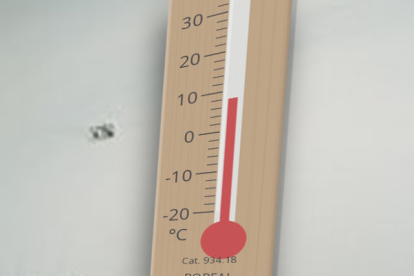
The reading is 8
